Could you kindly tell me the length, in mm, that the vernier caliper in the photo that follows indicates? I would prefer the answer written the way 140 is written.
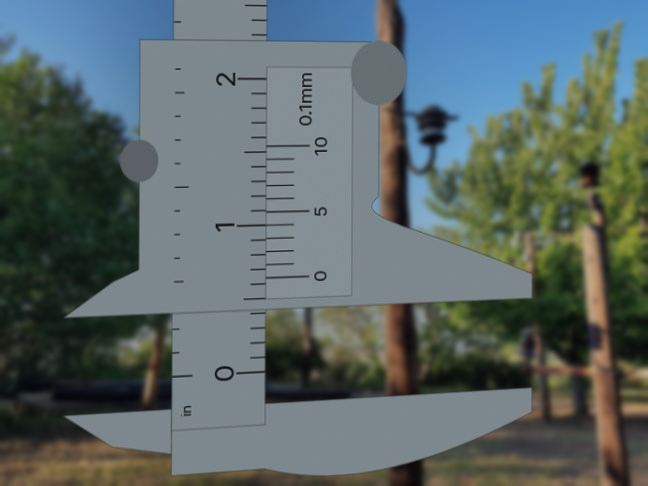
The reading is 6.4
